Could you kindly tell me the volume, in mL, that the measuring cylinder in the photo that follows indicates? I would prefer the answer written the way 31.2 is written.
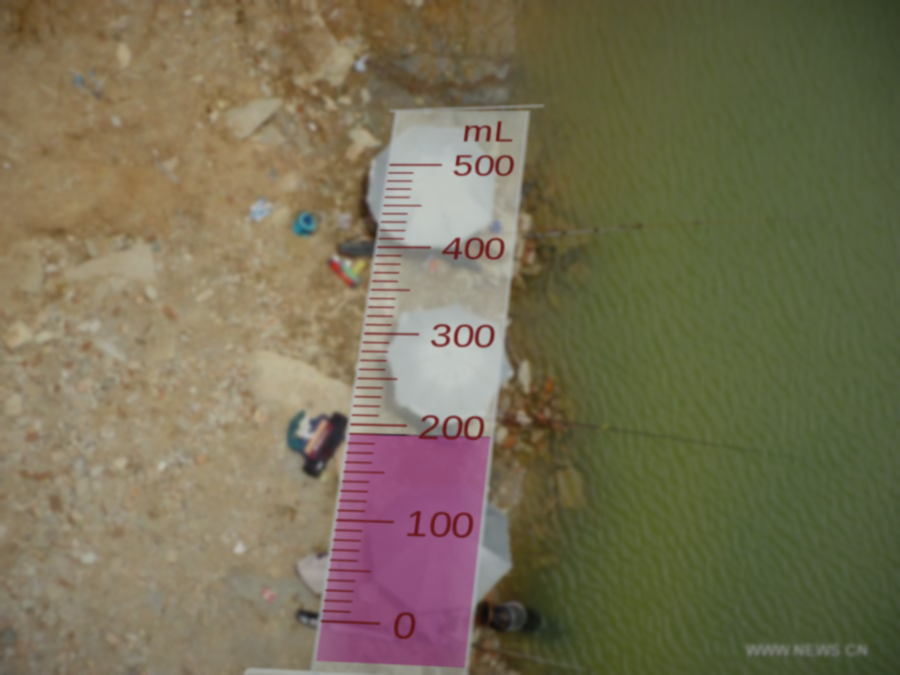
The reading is 190
